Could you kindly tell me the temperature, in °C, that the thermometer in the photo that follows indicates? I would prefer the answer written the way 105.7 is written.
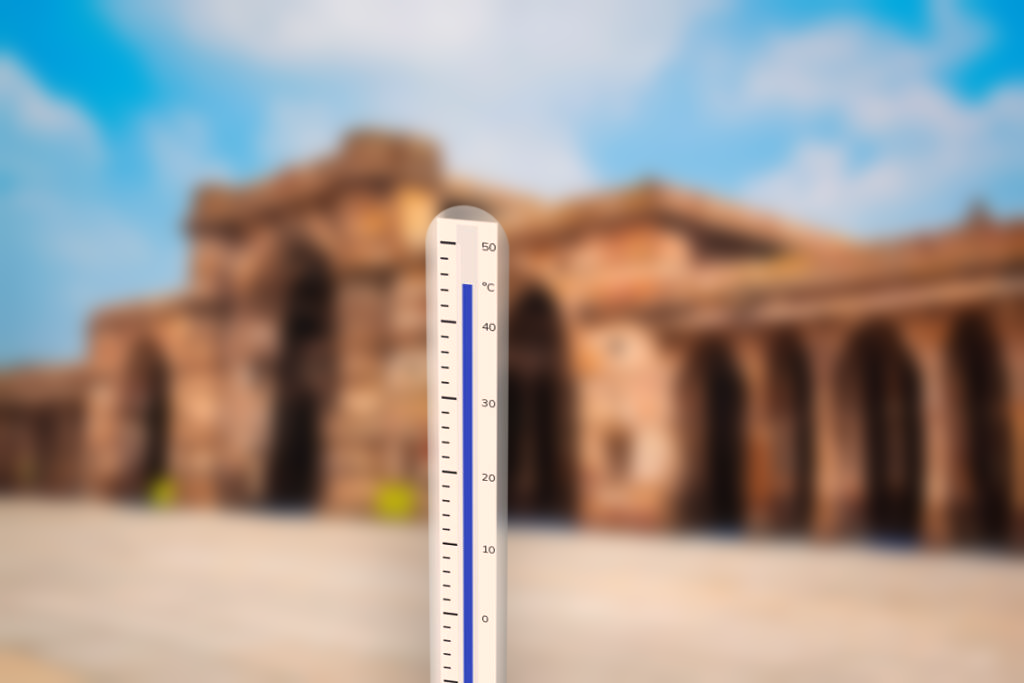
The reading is 45
